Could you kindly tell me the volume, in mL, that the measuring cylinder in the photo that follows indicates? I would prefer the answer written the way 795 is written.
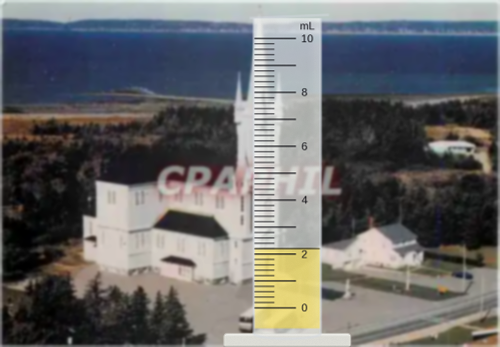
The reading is 2.2
